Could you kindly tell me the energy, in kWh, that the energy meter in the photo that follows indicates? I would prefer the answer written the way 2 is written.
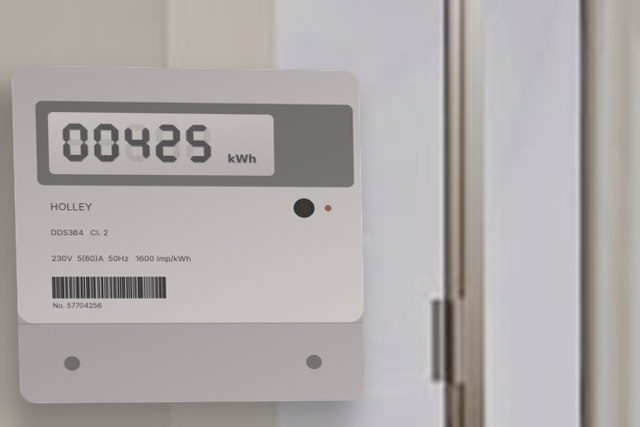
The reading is 425
